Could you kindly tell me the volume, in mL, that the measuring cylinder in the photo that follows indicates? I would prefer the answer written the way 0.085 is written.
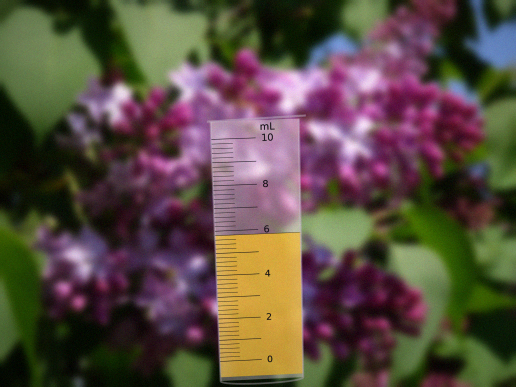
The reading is 5.8
